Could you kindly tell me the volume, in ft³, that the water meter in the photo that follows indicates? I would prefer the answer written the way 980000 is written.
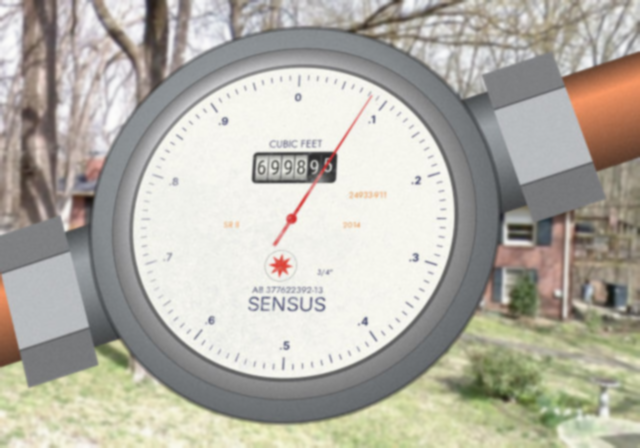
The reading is 699895.08
